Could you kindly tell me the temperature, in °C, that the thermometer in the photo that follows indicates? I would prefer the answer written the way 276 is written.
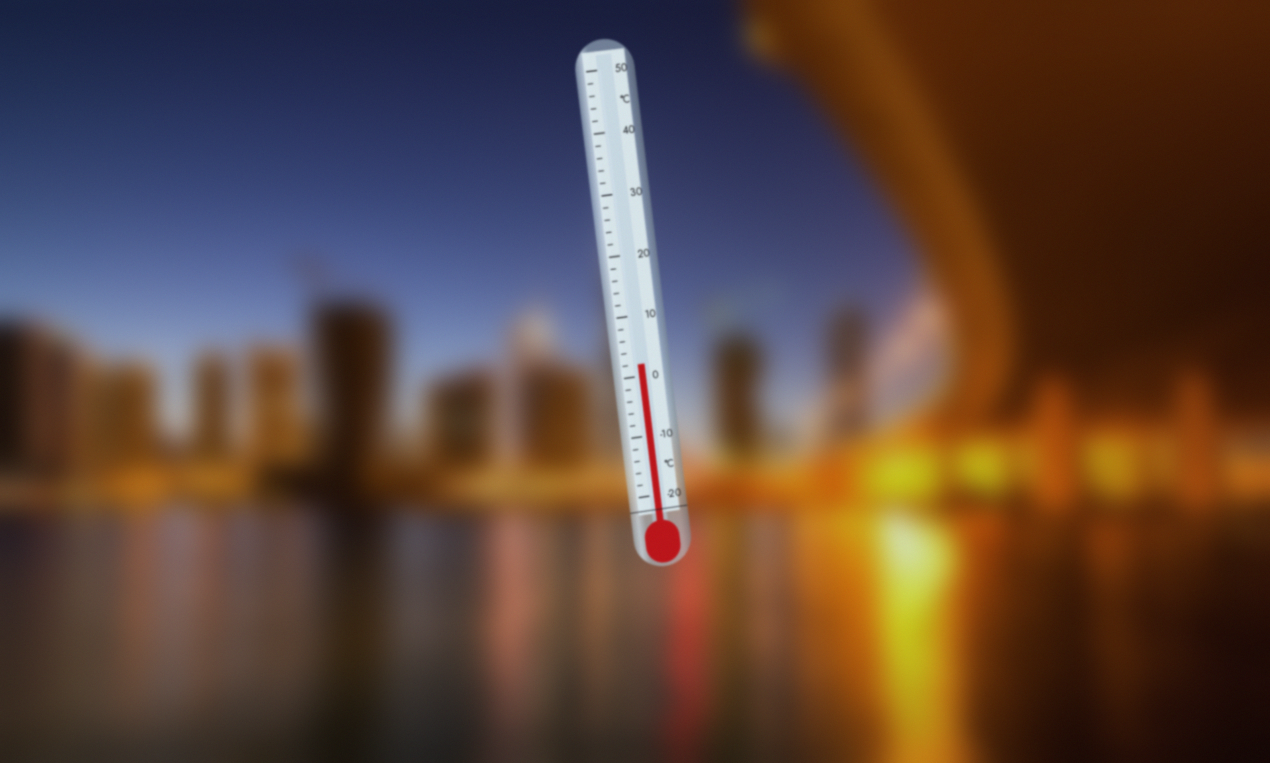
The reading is 2
